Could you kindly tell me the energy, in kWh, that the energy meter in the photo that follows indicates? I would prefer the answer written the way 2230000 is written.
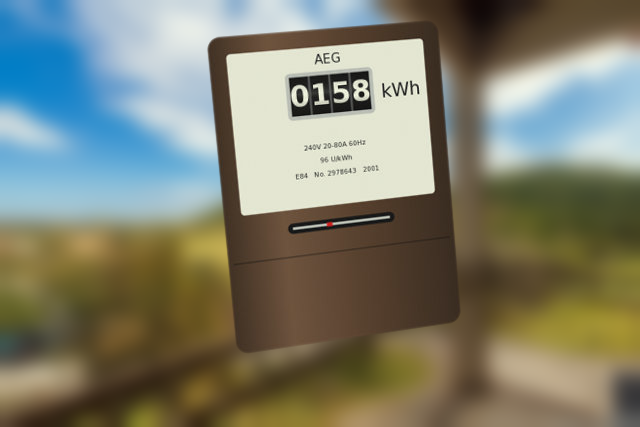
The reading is 158
